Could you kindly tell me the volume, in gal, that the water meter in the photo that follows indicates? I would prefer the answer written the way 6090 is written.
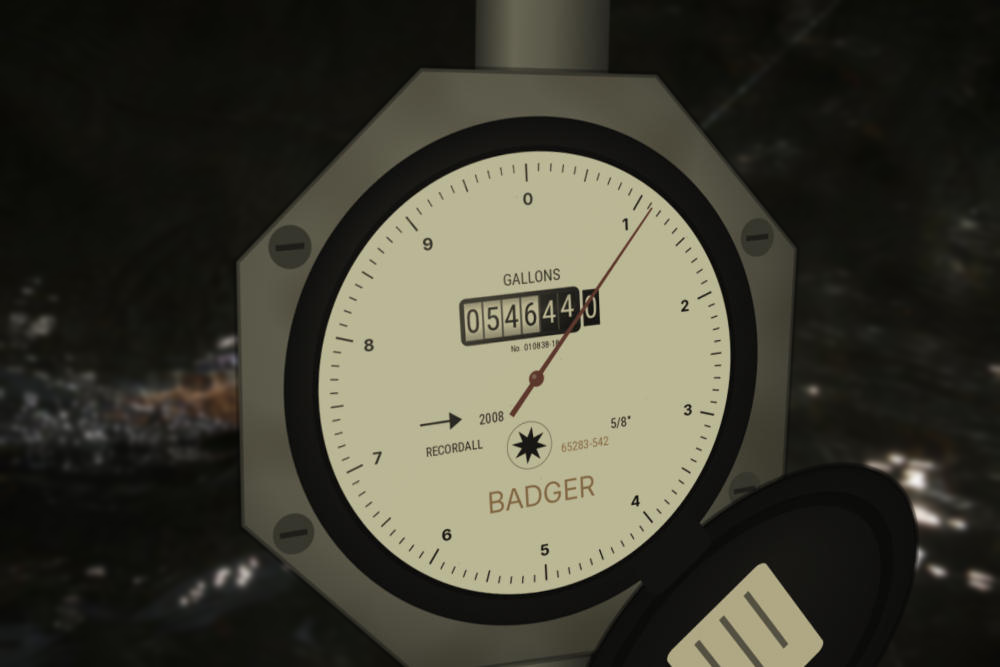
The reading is 546441.1
